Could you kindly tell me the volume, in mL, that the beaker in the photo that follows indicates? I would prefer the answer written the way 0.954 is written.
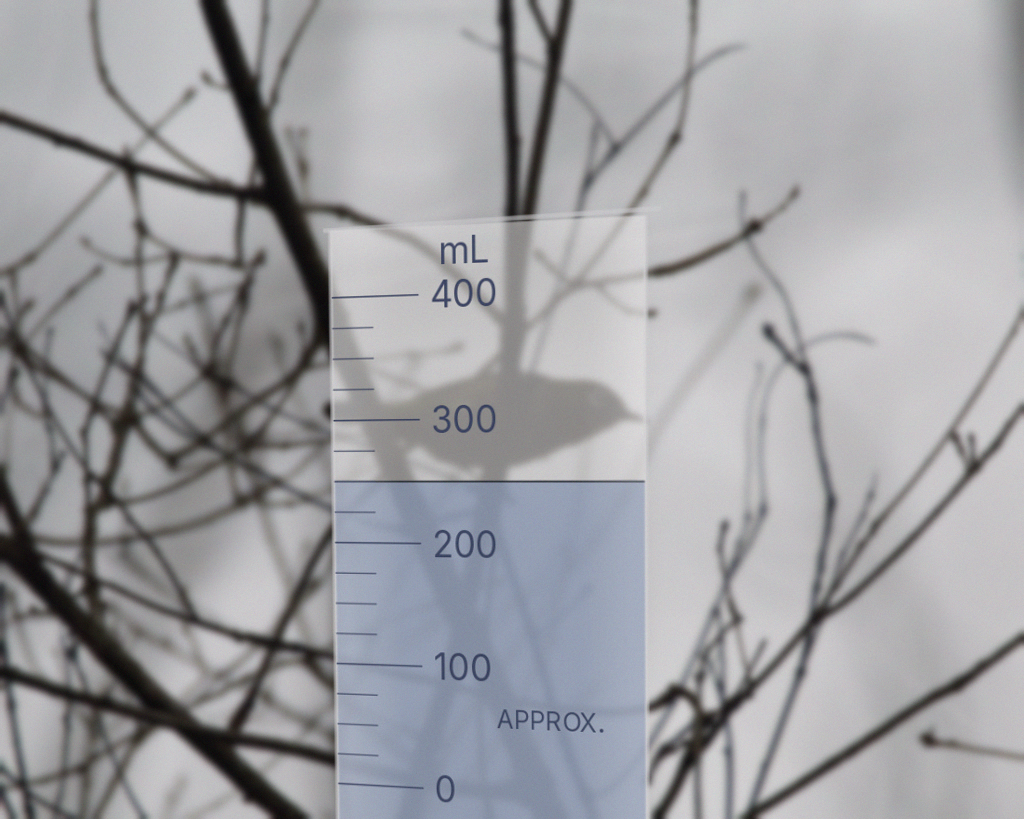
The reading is 250
